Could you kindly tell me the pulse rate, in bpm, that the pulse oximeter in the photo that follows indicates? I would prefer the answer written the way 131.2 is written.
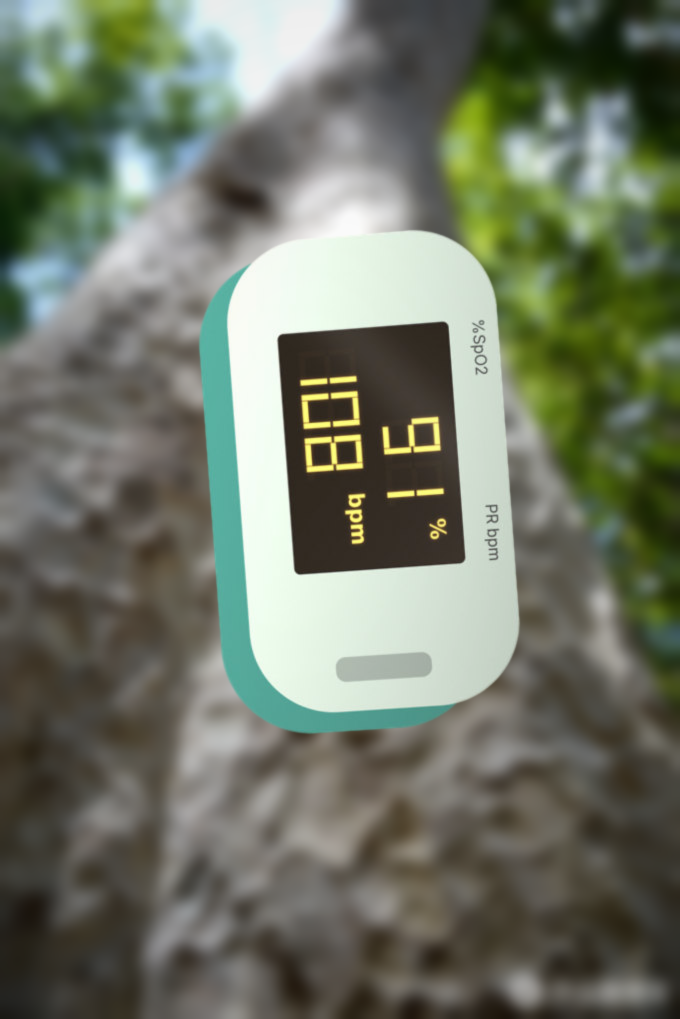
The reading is 108
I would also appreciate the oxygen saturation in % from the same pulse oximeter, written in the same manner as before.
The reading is 91
